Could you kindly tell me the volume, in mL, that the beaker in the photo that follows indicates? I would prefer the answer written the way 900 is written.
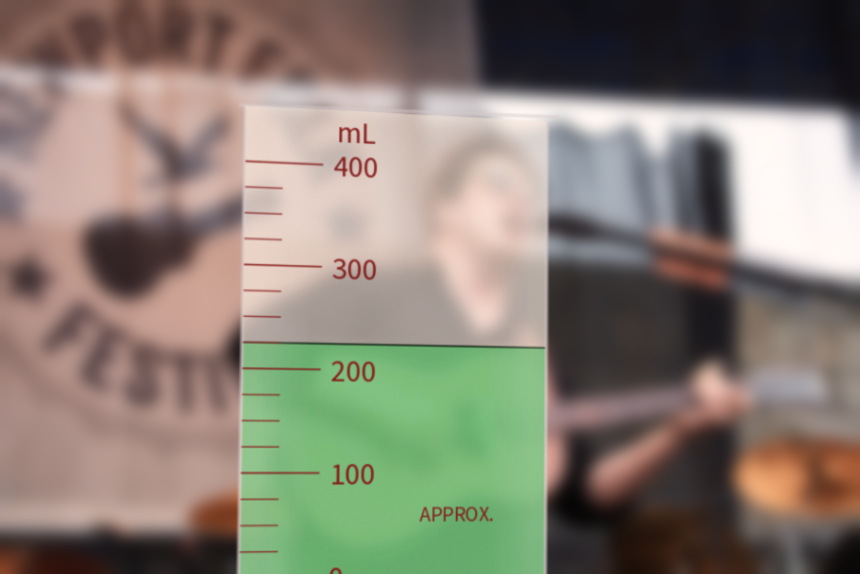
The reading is 225
